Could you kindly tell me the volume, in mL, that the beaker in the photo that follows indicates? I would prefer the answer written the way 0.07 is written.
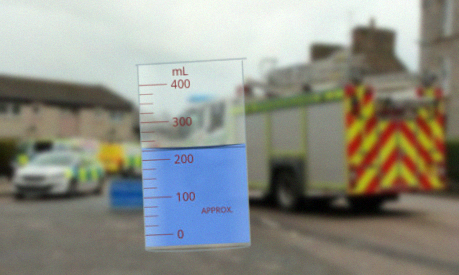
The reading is 225
